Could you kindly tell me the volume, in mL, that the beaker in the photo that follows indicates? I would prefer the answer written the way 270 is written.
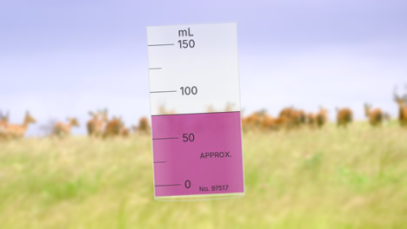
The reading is 75
